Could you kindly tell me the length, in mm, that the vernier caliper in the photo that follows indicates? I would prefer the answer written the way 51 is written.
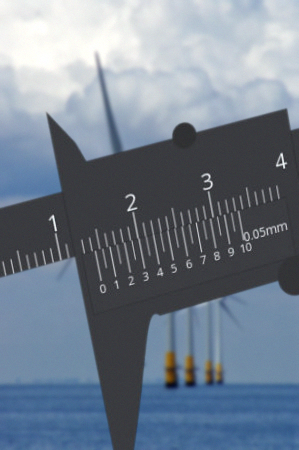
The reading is 14.4
